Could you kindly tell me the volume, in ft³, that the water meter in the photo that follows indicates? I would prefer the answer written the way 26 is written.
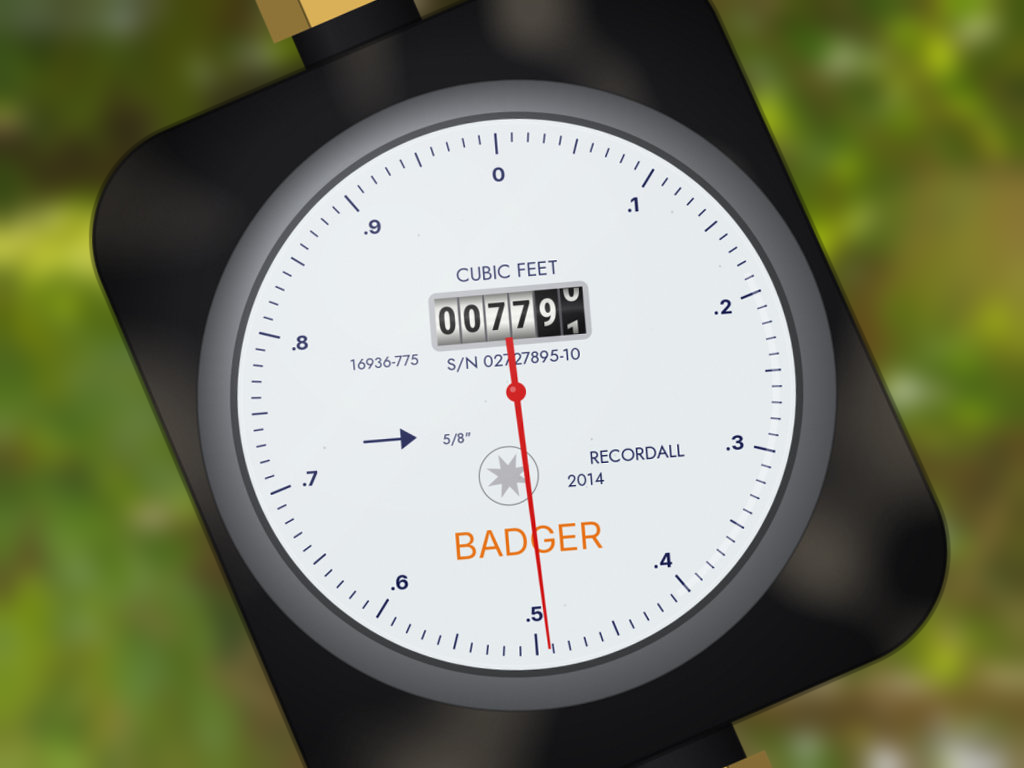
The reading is 7790.49
